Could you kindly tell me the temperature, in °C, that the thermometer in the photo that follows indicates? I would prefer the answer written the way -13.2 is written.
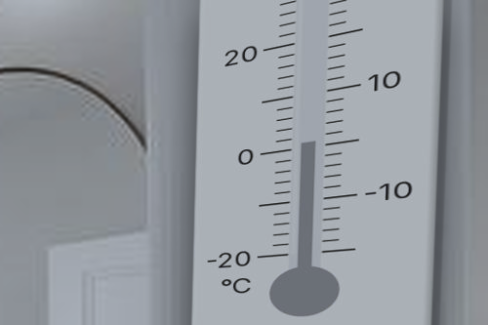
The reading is 1
